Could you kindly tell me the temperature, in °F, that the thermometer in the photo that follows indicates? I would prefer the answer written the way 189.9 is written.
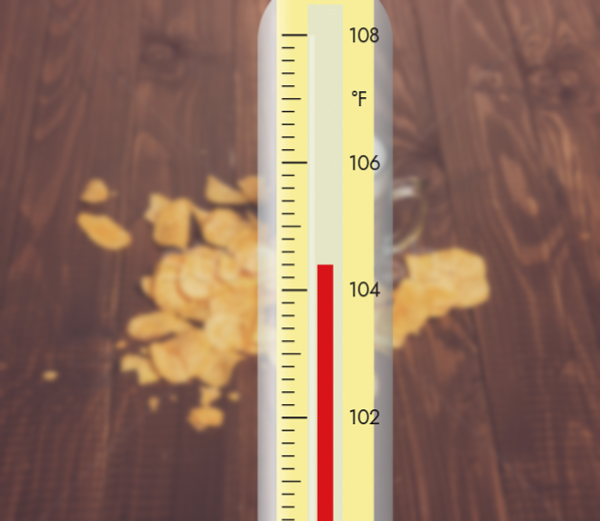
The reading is 104.4
